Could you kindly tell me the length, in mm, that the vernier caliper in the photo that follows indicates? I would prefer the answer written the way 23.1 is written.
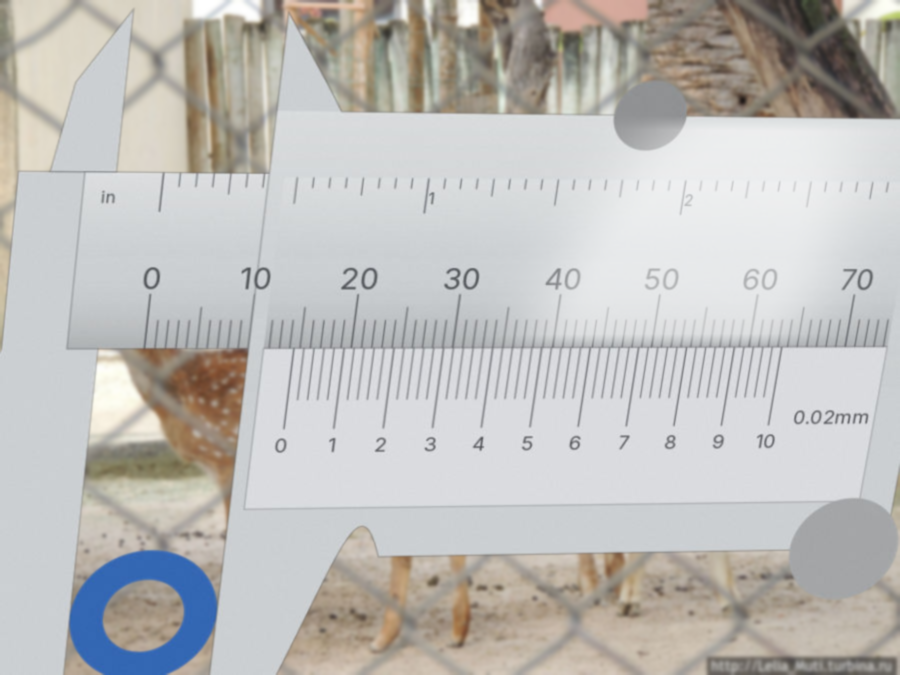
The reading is 14.4
